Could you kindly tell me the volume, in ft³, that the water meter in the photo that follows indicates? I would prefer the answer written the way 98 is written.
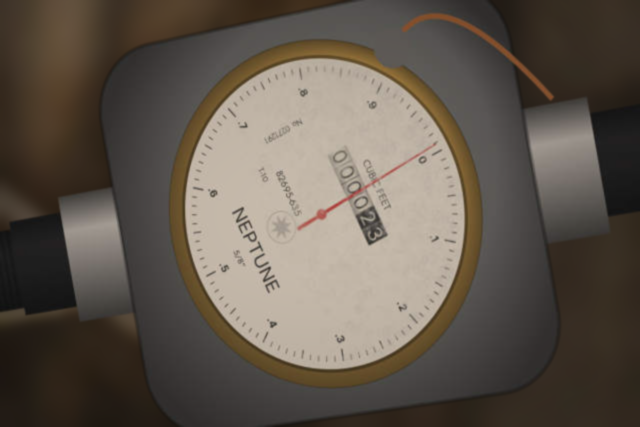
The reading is 22.99
